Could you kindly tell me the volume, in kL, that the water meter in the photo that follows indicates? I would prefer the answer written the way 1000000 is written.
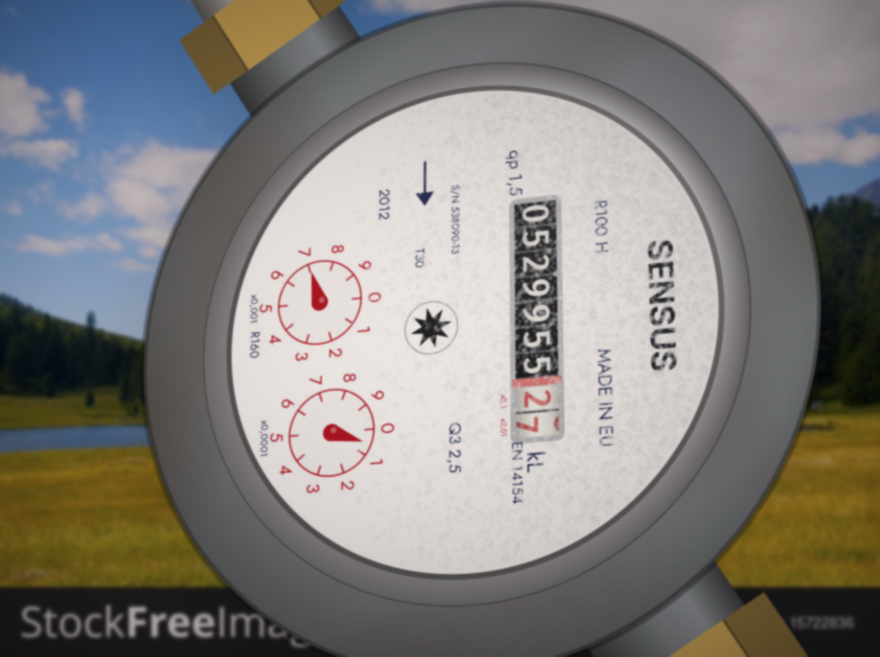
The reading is 529955.2670
